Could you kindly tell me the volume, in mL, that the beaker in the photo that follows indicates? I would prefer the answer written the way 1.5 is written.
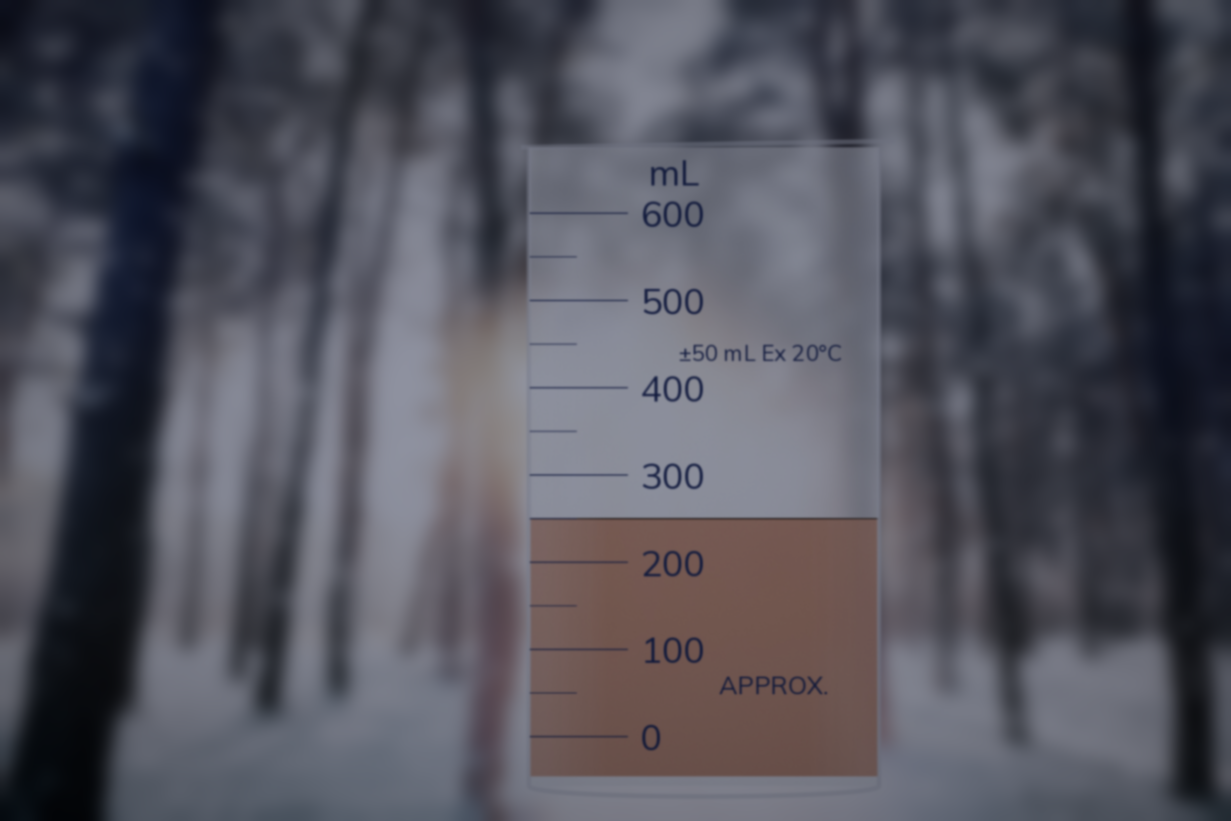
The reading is 250
